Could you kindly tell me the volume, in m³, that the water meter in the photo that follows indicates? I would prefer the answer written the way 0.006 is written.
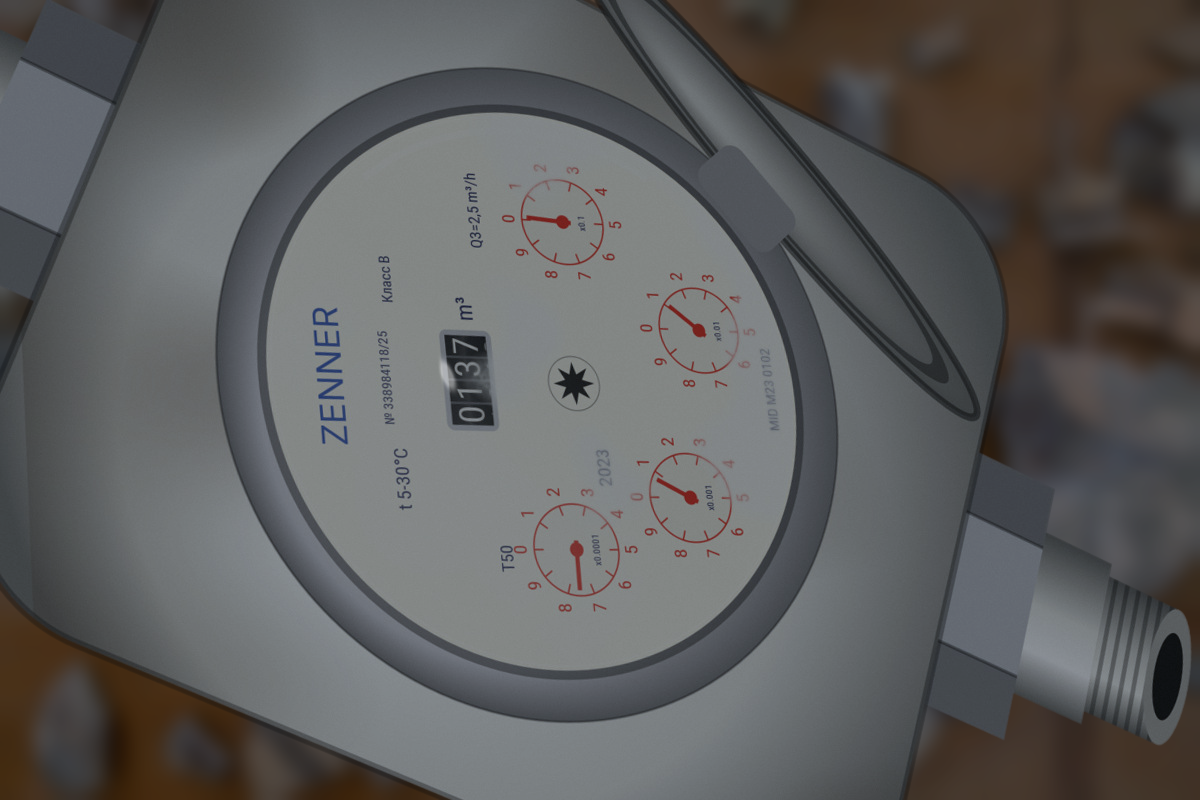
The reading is 137.0107
